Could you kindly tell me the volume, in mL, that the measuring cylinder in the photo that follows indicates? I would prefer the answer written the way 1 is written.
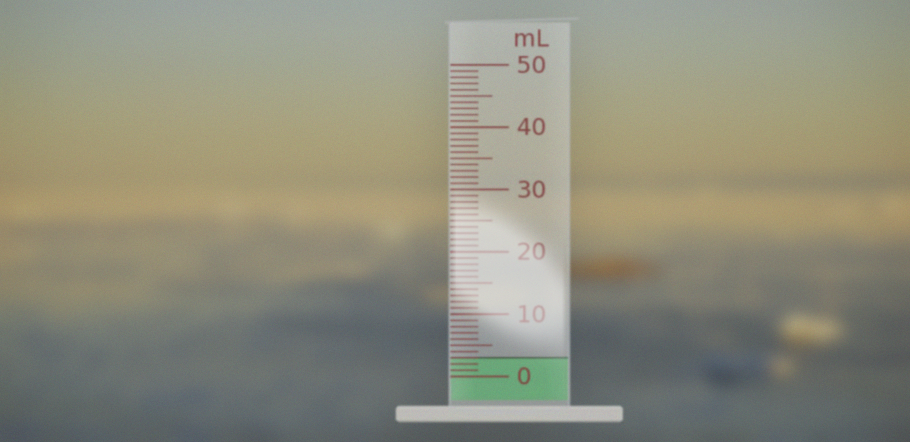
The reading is 3
